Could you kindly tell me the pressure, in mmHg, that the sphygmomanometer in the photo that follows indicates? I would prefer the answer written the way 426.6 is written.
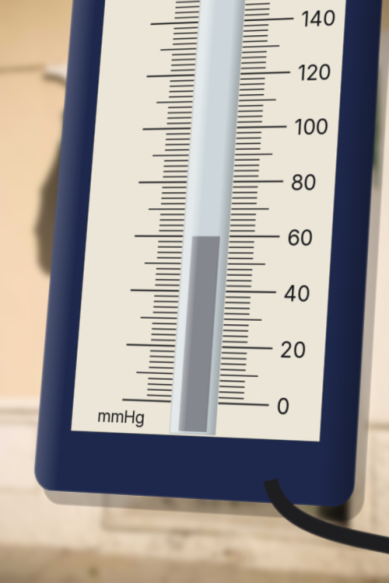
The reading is 60
